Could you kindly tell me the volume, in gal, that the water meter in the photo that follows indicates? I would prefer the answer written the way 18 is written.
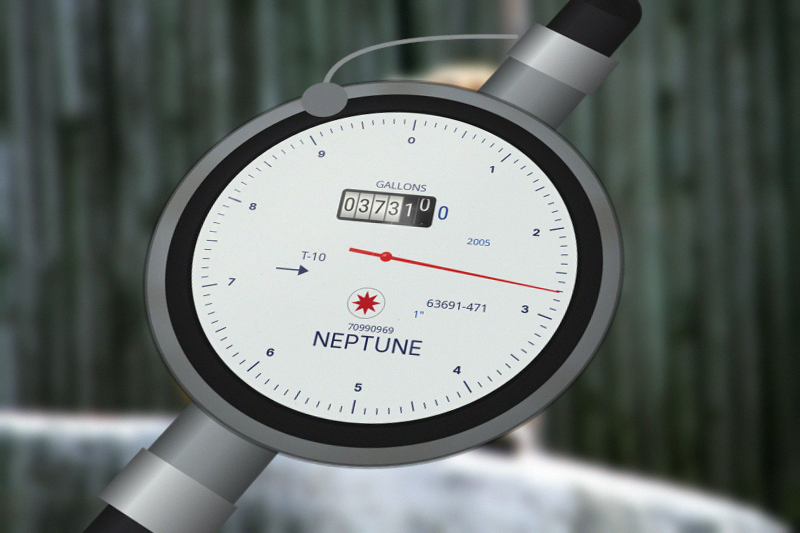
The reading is 373102.7
